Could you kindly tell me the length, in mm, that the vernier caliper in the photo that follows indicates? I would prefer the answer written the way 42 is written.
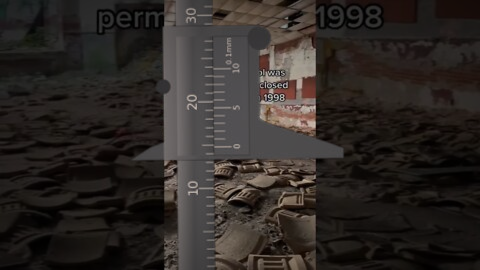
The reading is 14.8
